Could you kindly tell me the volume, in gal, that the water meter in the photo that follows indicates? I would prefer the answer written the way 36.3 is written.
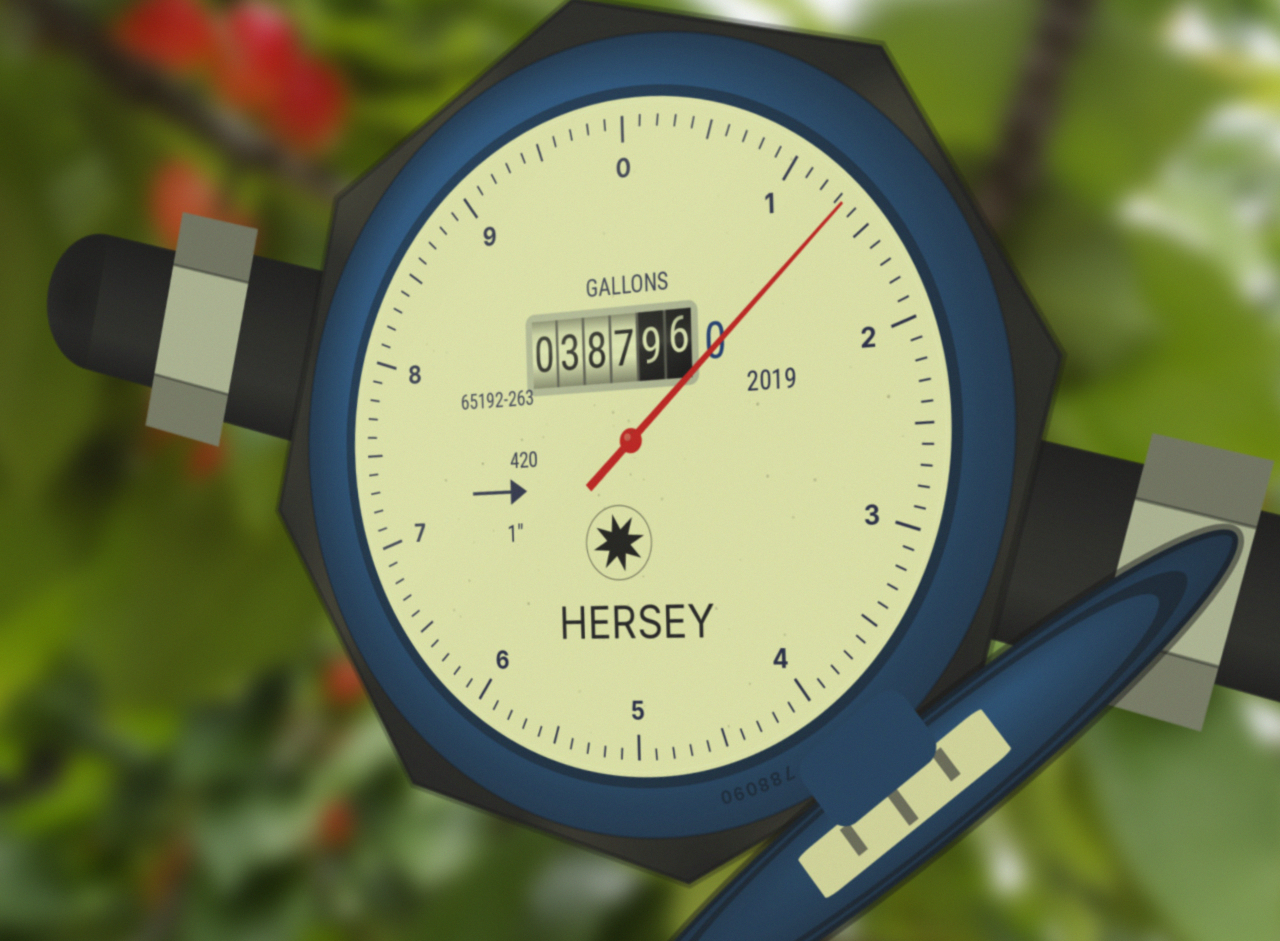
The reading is 387961.3
